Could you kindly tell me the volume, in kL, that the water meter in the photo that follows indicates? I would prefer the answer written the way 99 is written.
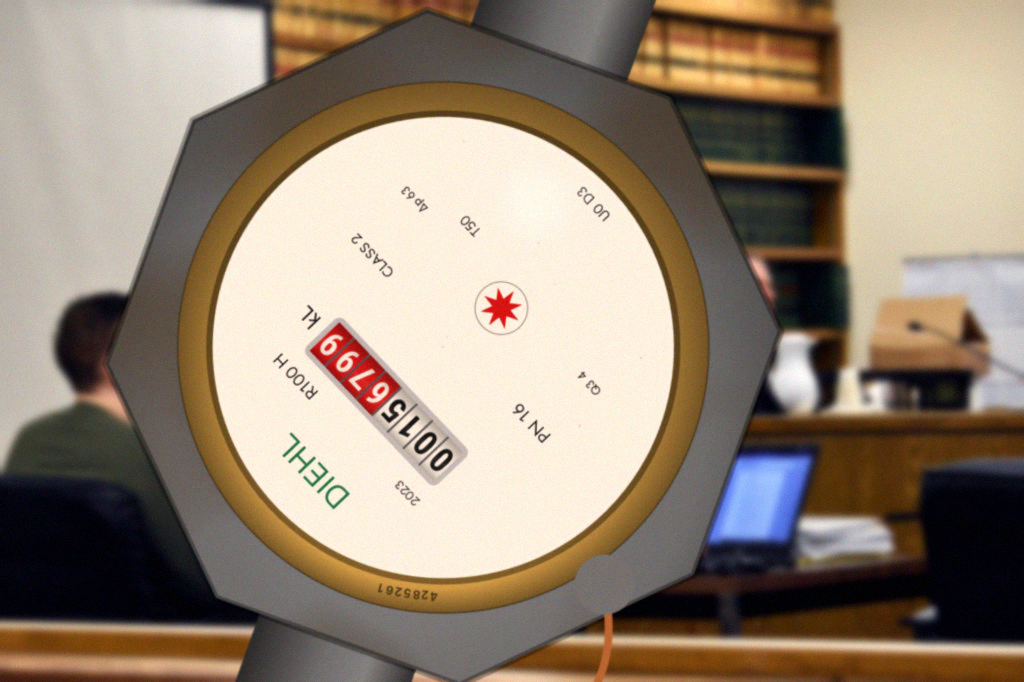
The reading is 15.6799
